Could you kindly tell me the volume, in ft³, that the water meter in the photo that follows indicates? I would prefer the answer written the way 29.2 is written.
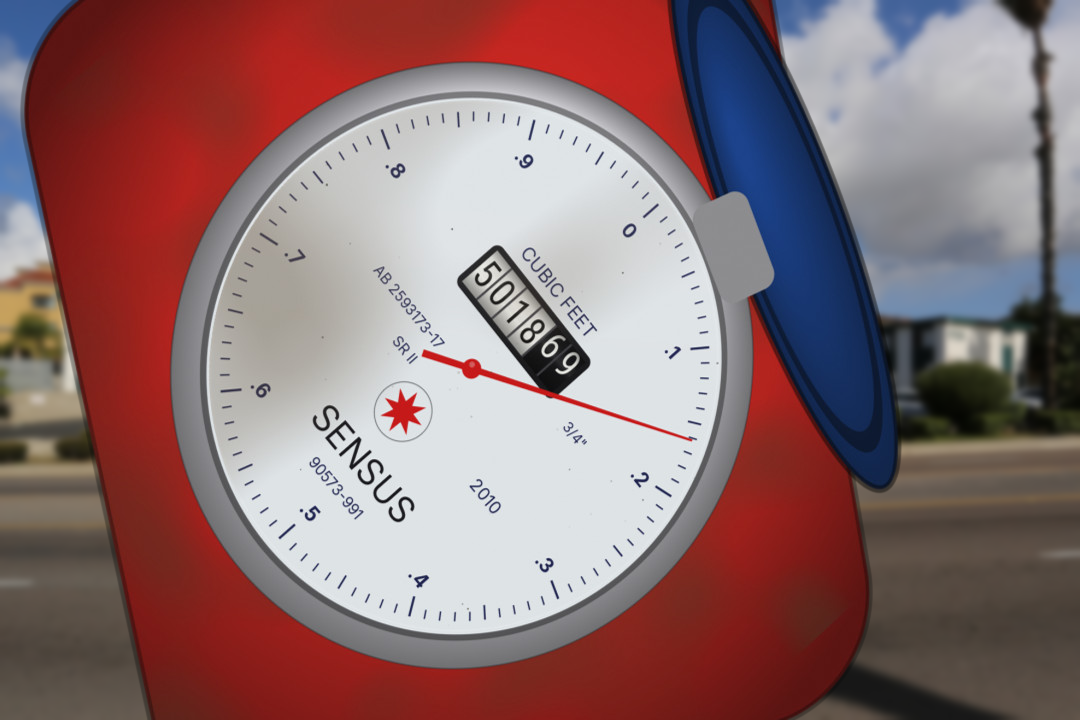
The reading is 501869.16
